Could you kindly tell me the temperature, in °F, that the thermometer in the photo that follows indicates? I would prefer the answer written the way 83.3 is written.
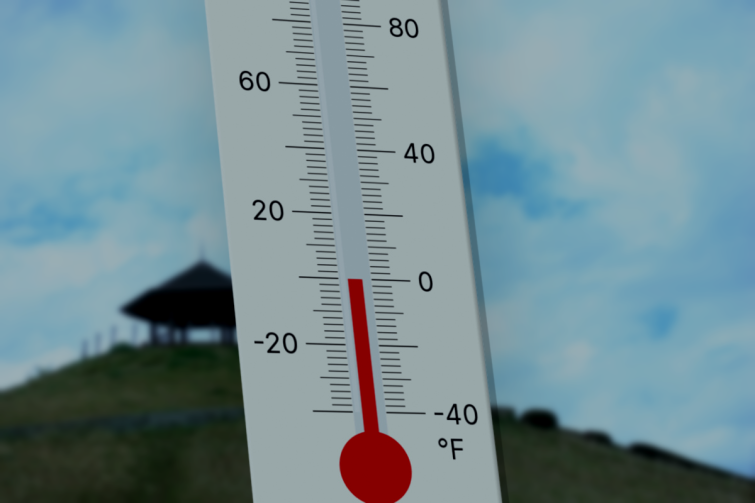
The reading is 0
